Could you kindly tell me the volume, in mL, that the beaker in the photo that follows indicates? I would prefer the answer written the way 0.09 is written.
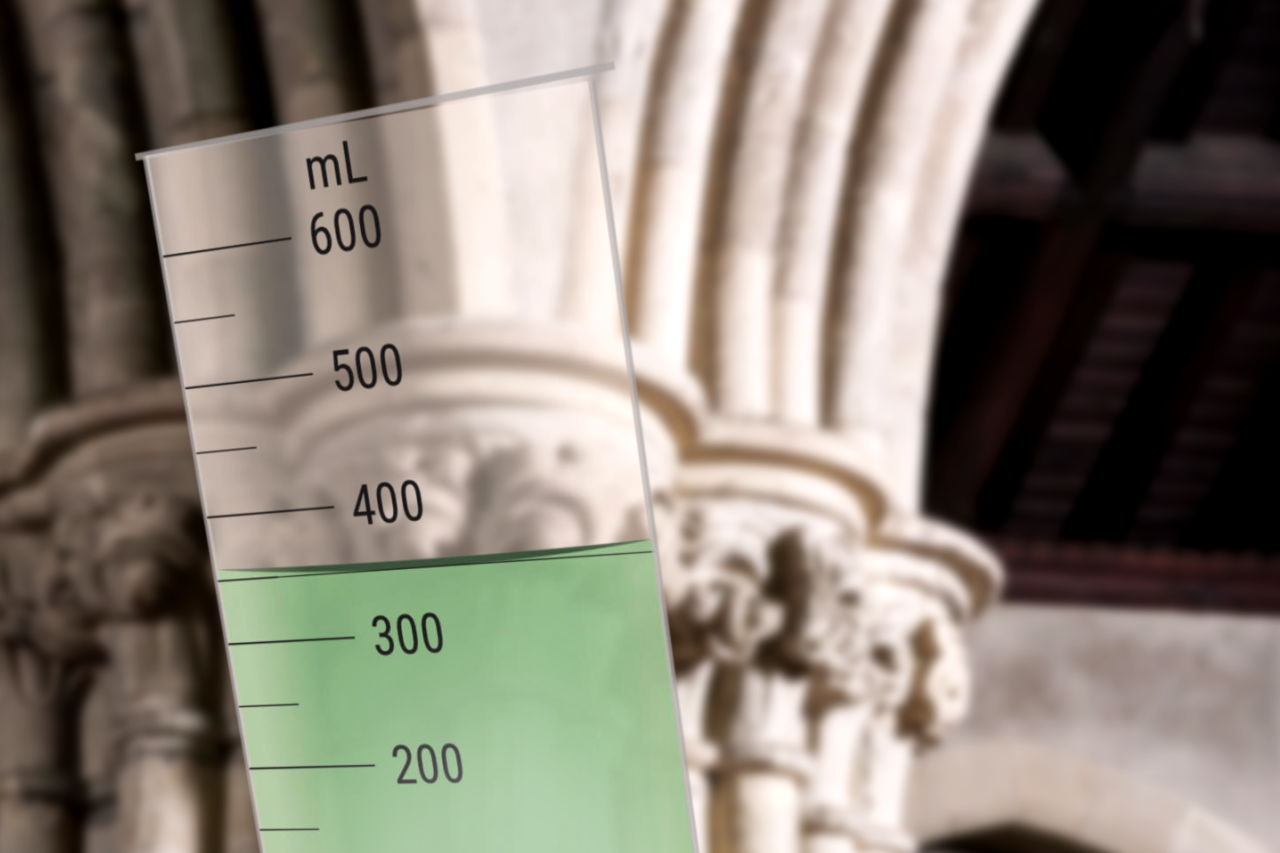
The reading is 350
